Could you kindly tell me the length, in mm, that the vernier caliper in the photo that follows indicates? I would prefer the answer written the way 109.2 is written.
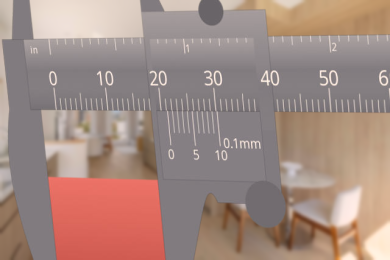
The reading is 21.2
